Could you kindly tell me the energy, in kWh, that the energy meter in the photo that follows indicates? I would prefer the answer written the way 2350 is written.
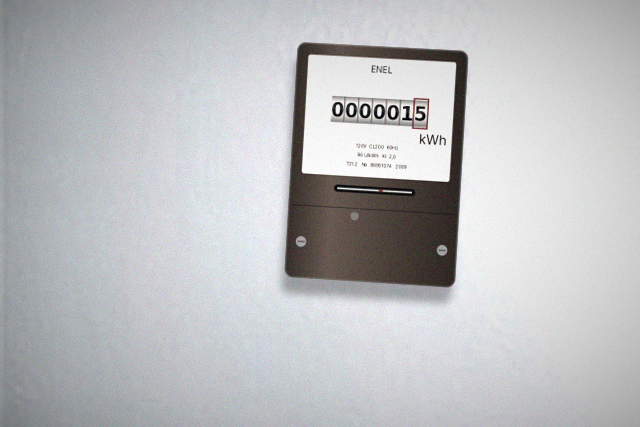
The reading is 1.5
